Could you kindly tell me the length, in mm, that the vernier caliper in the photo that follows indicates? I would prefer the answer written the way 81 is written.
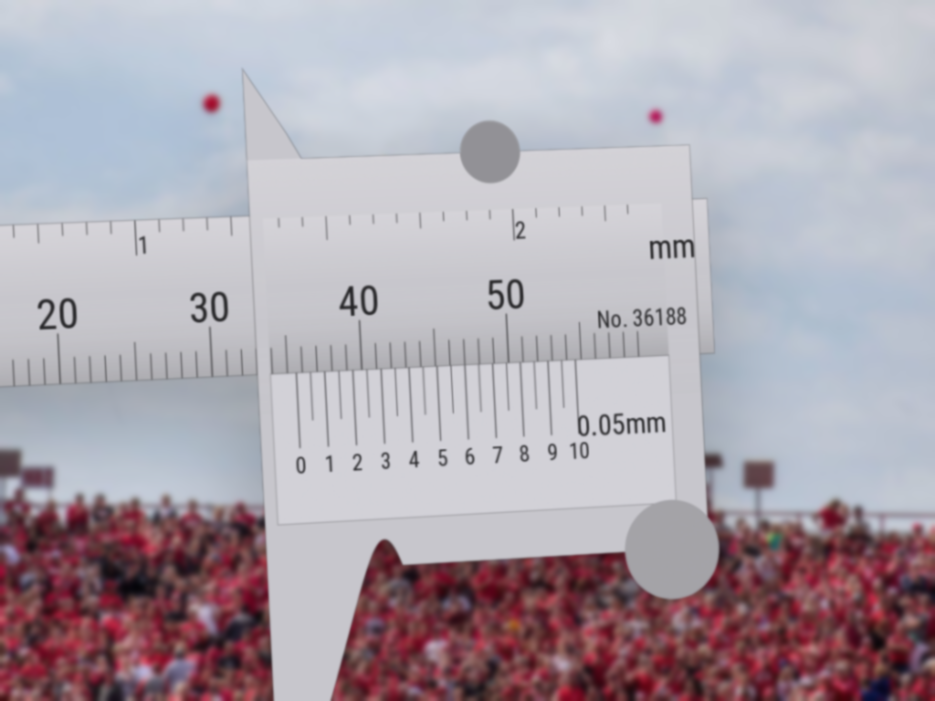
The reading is 35.6
